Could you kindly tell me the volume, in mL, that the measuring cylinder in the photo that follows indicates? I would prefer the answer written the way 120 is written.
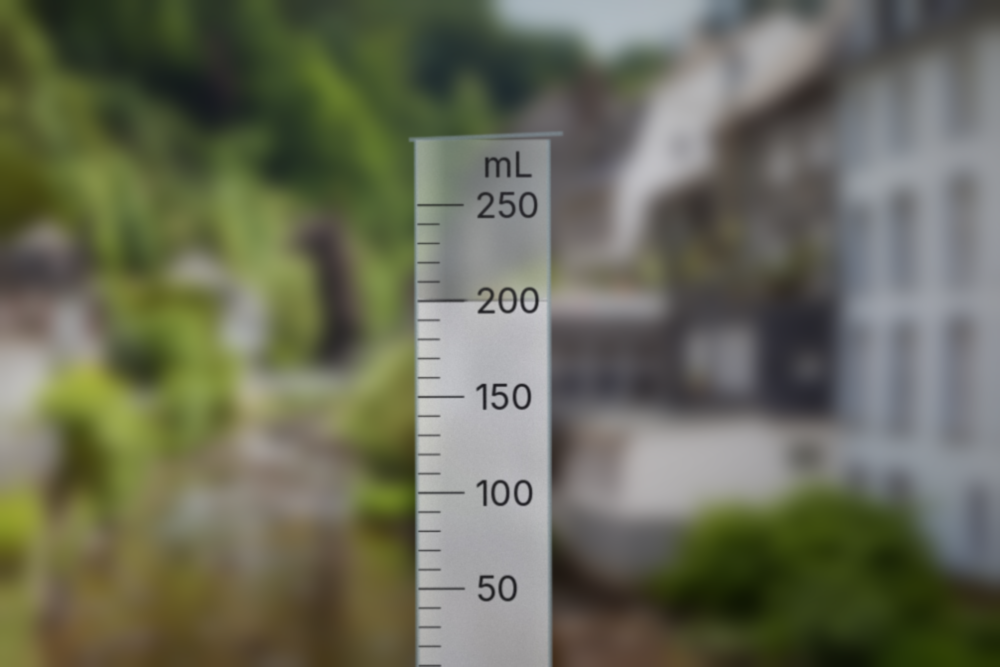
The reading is 200
